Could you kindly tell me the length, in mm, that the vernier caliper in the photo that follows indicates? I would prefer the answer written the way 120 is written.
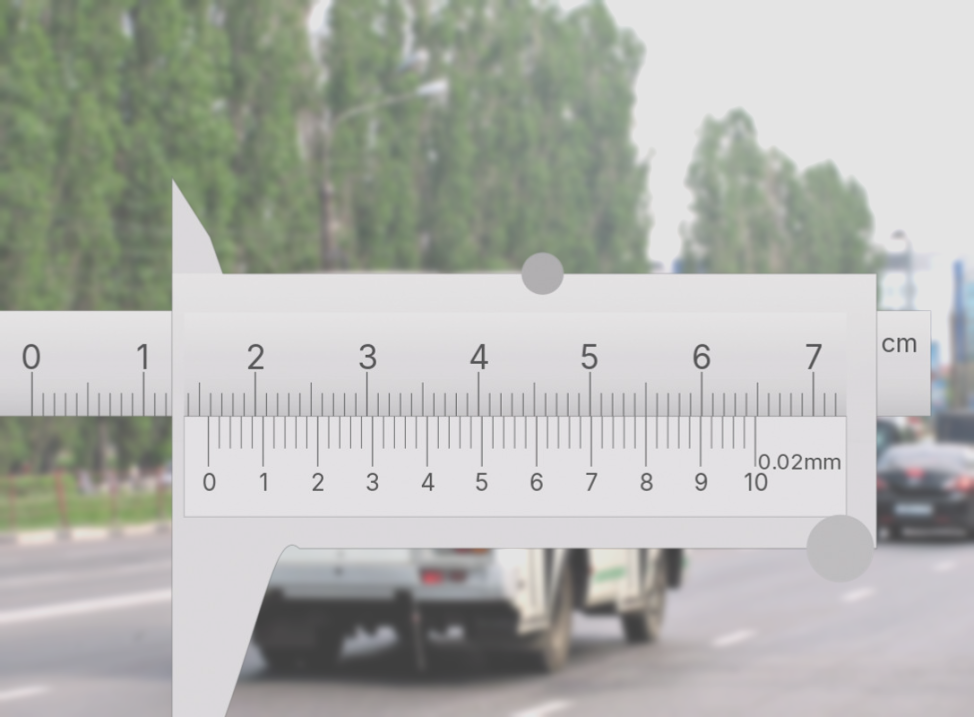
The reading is 15.8
